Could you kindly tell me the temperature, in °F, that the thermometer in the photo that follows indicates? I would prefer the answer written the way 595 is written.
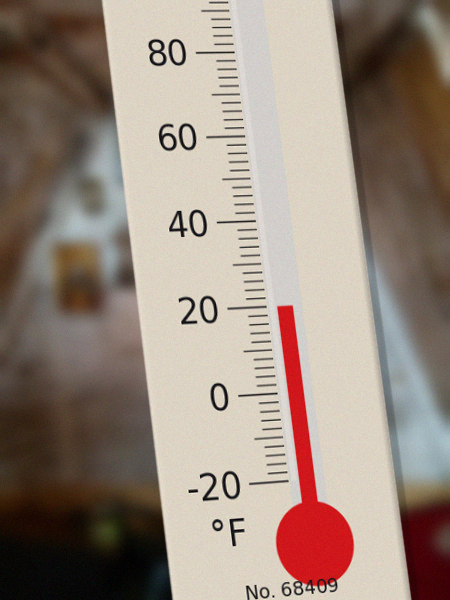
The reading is 20
